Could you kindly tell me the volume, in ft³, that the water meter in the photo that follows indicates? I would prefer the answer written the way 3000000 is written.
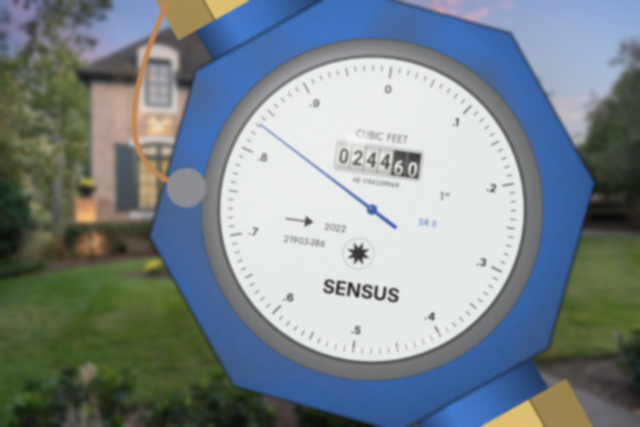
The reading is 24459.83
